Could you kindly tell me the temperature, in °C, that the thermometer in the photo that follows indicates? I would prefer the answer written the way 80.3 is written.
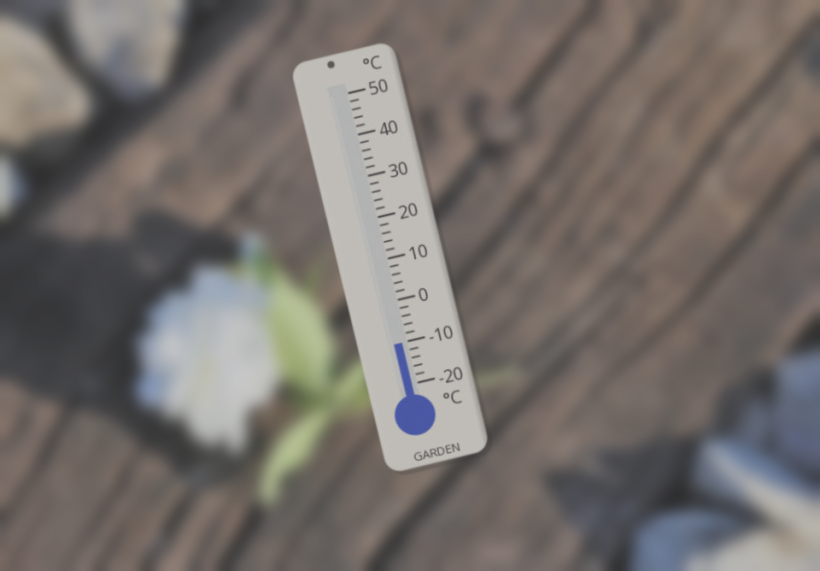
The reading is -10
